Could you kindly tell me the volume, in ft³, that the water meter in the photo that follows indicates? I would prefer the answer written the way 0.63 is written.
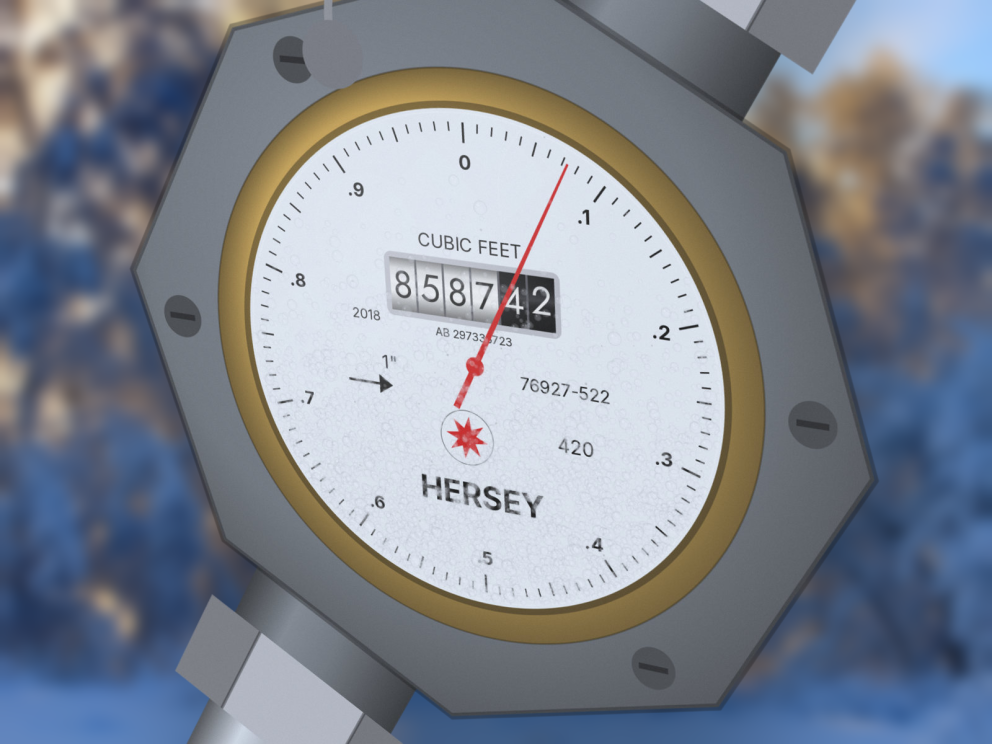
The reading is 858742.07
